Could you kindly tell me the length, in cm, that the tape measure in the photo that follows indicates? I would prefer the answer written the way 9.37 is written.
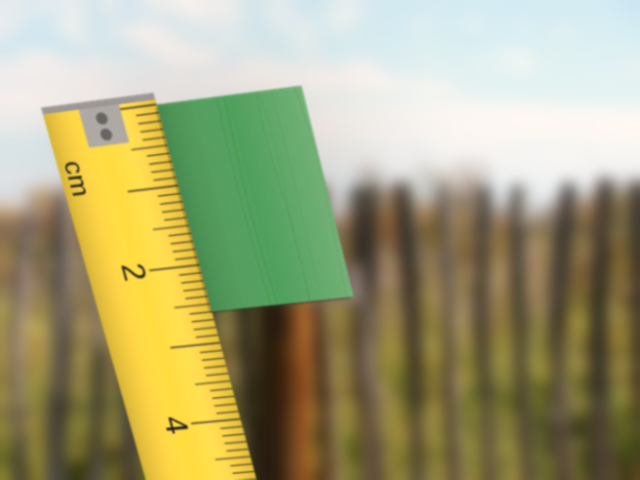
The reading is 2.6
